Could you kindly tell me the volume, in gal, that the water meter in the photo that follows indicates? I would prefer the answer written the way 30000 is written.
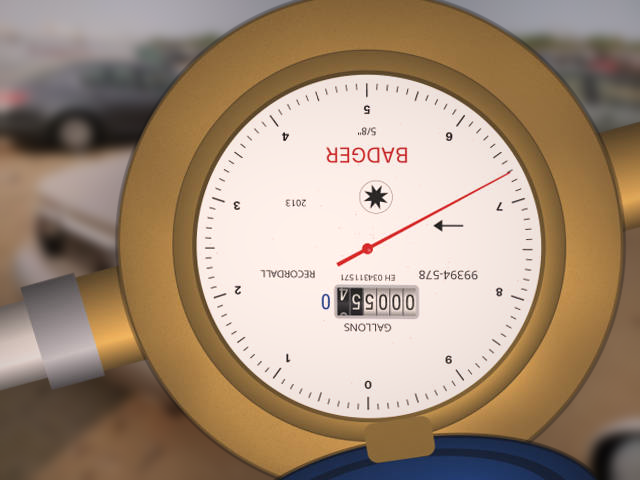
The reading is 5536.7
